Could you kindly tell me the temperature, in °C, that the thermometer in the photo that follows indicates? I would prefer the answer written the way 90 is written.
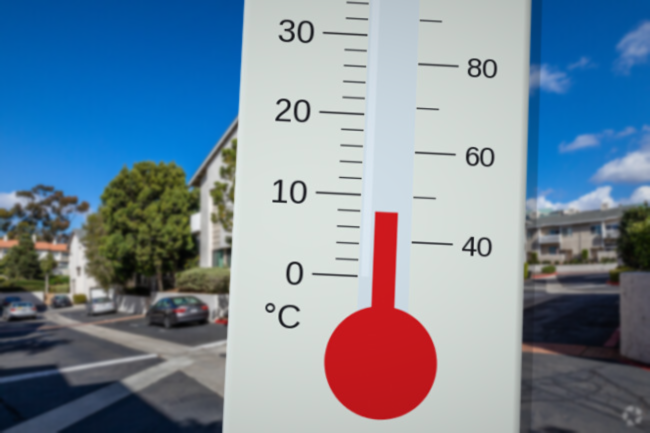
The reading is 8
